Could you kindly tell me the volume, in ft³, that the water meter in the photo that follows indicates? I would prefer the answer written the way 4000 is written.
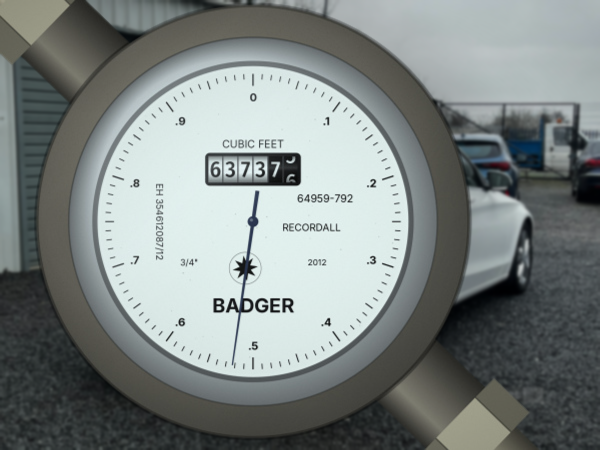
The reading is 637375.52
